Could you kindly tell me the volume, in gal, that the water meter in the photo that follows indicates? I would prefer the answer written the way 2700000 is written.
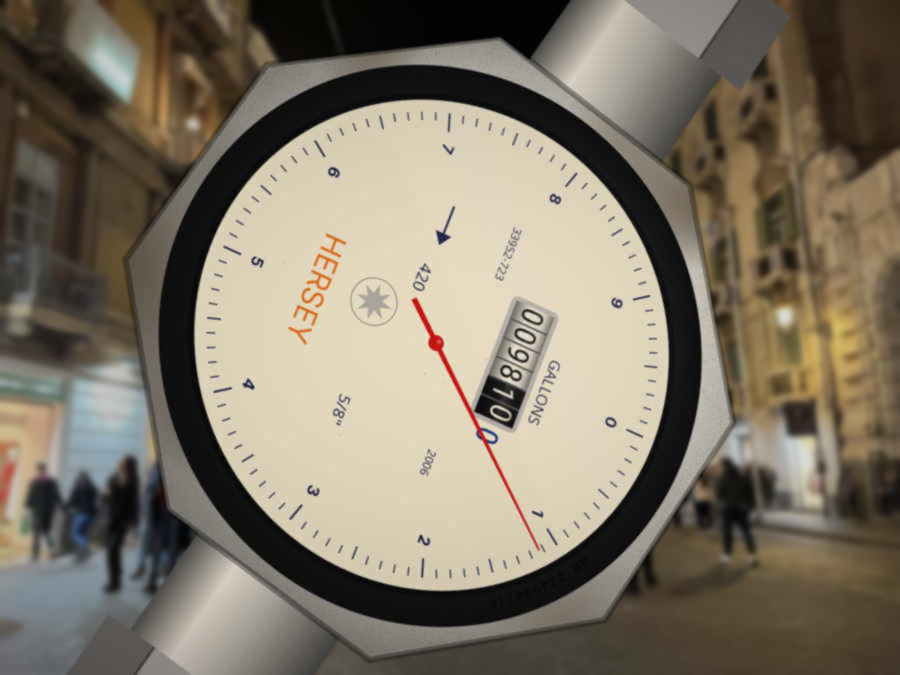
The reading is 98101.1
